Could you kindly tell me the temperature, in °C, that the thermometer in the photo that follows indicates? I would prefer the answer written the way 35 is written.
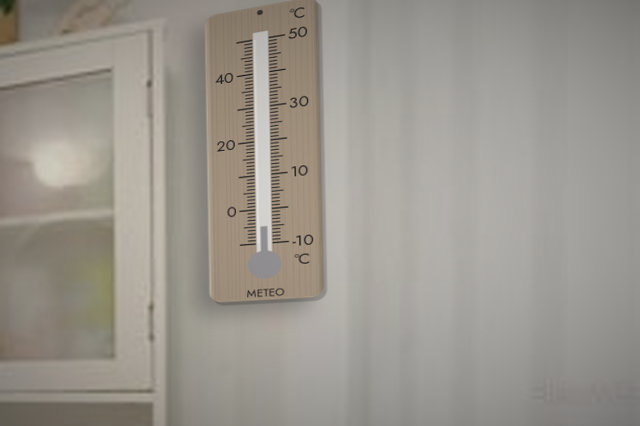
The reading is -5
